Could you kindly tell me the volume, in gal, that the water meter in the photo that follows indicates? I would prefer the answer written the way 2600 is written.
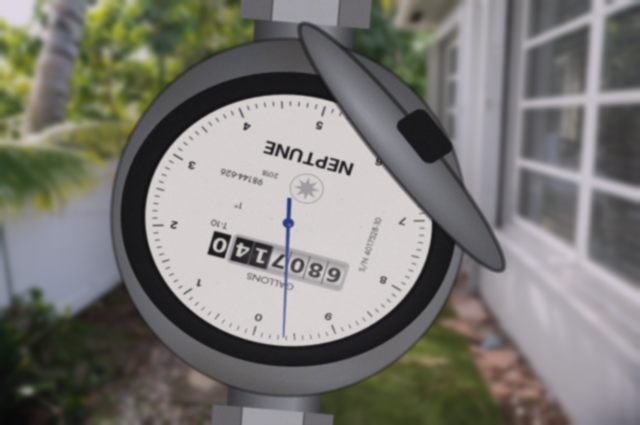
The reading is 6807139.6
